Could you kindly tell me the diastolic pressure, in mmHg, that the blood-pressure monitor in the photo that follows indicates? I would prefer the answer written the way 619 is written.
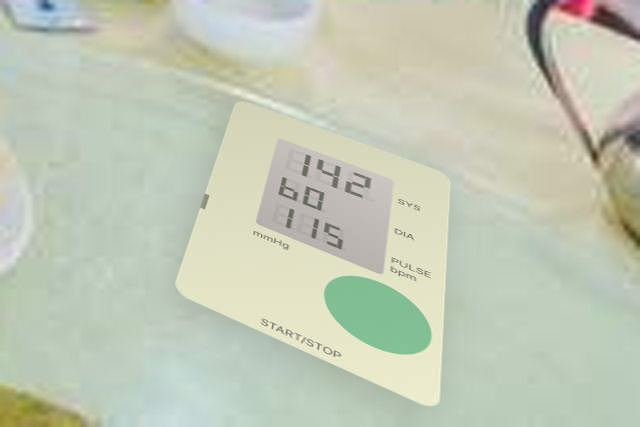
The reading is 60
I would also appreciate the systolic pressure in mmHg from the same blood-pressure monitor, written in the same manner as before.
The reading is 142
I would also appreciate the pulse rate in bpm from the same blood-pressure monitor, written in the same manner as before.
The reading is 115
